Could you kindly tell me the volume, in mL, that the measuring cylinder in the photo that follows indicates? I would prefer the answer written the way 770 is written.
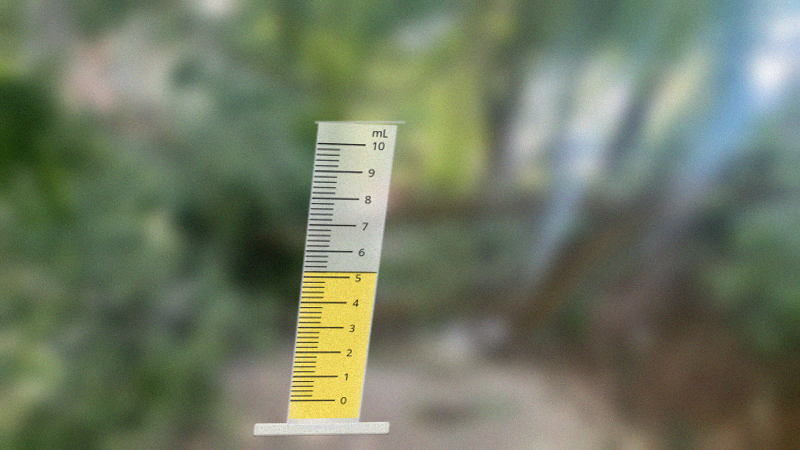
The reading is 5.2
